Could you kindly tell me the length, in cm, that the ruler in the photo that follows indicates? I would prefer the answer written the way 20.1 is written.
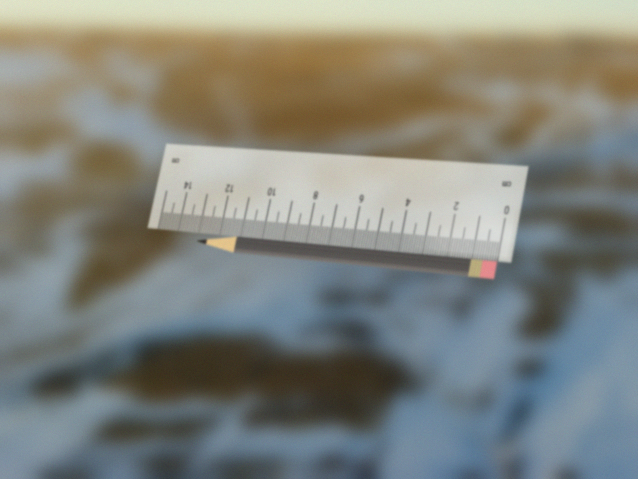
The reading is 13
